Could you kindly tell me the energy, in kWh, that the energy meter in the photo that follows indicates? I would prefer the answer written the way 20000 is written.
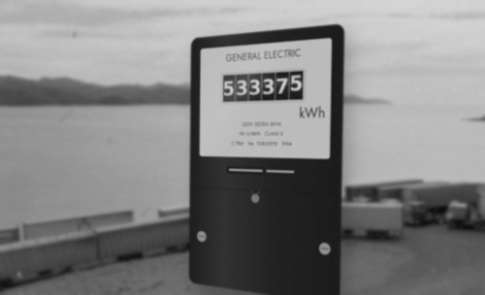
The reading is 533375
